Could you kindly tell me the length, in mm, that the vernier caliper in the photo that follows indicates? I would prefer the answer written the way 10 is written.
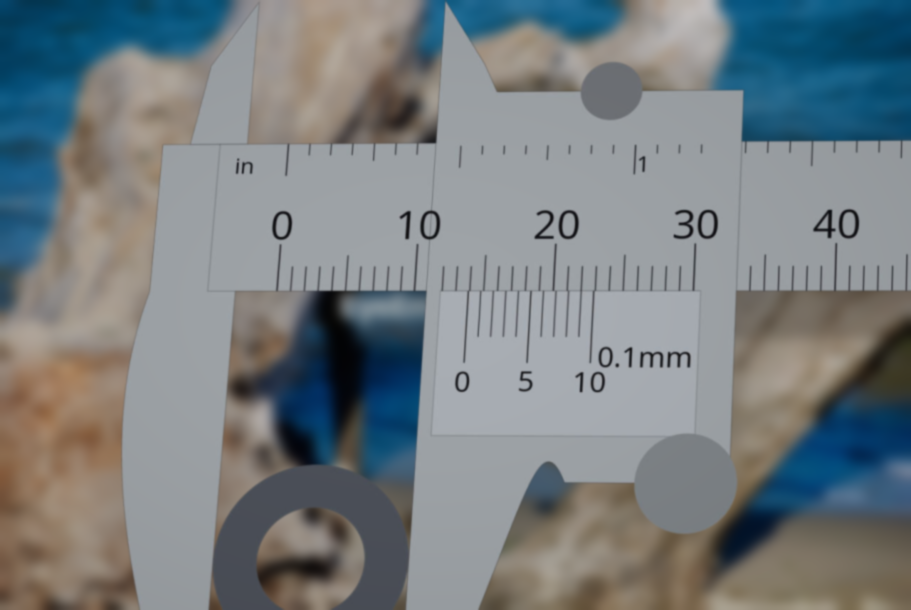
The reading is 13.9
